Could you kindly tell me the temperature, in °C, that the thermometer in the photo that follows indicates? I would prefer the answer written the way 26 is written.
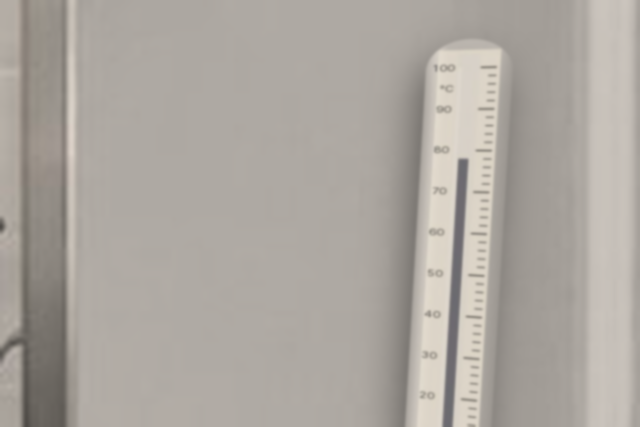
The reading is 78
